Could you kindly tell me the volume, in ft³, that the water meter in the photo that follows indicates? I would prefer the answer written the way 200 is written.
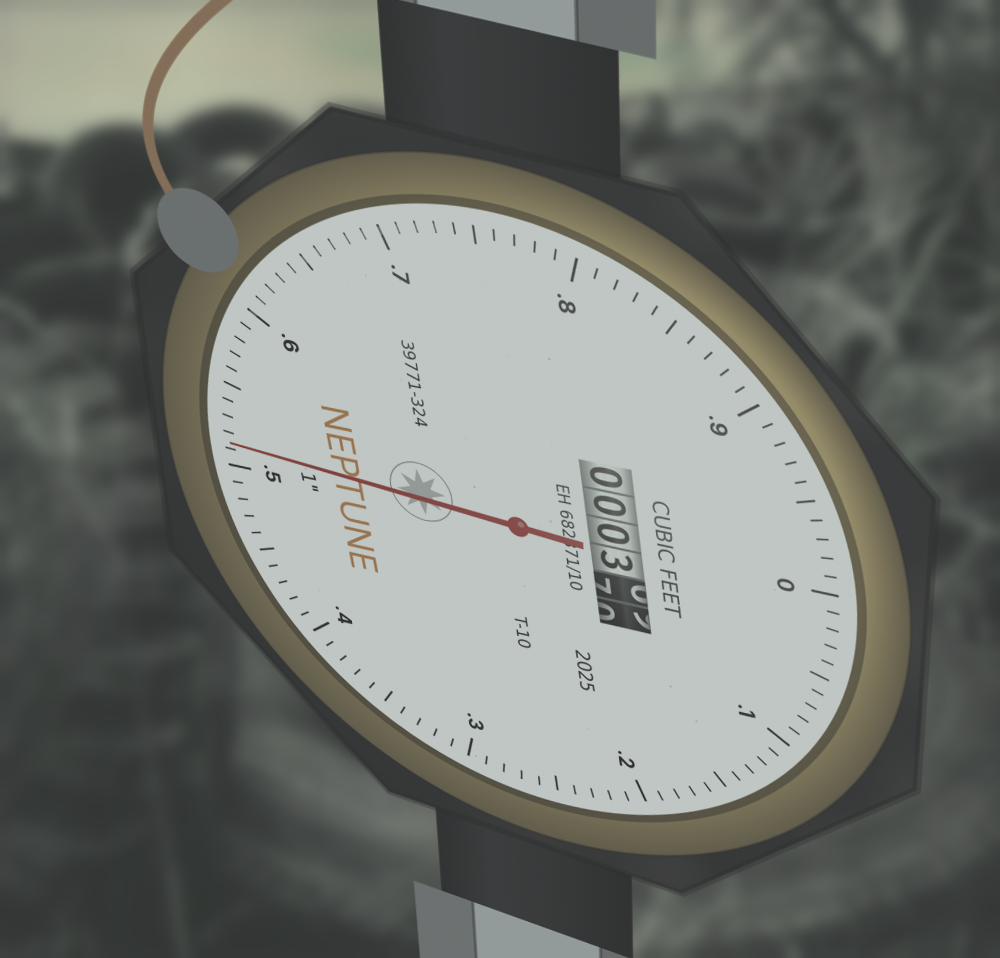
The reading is 369.51
